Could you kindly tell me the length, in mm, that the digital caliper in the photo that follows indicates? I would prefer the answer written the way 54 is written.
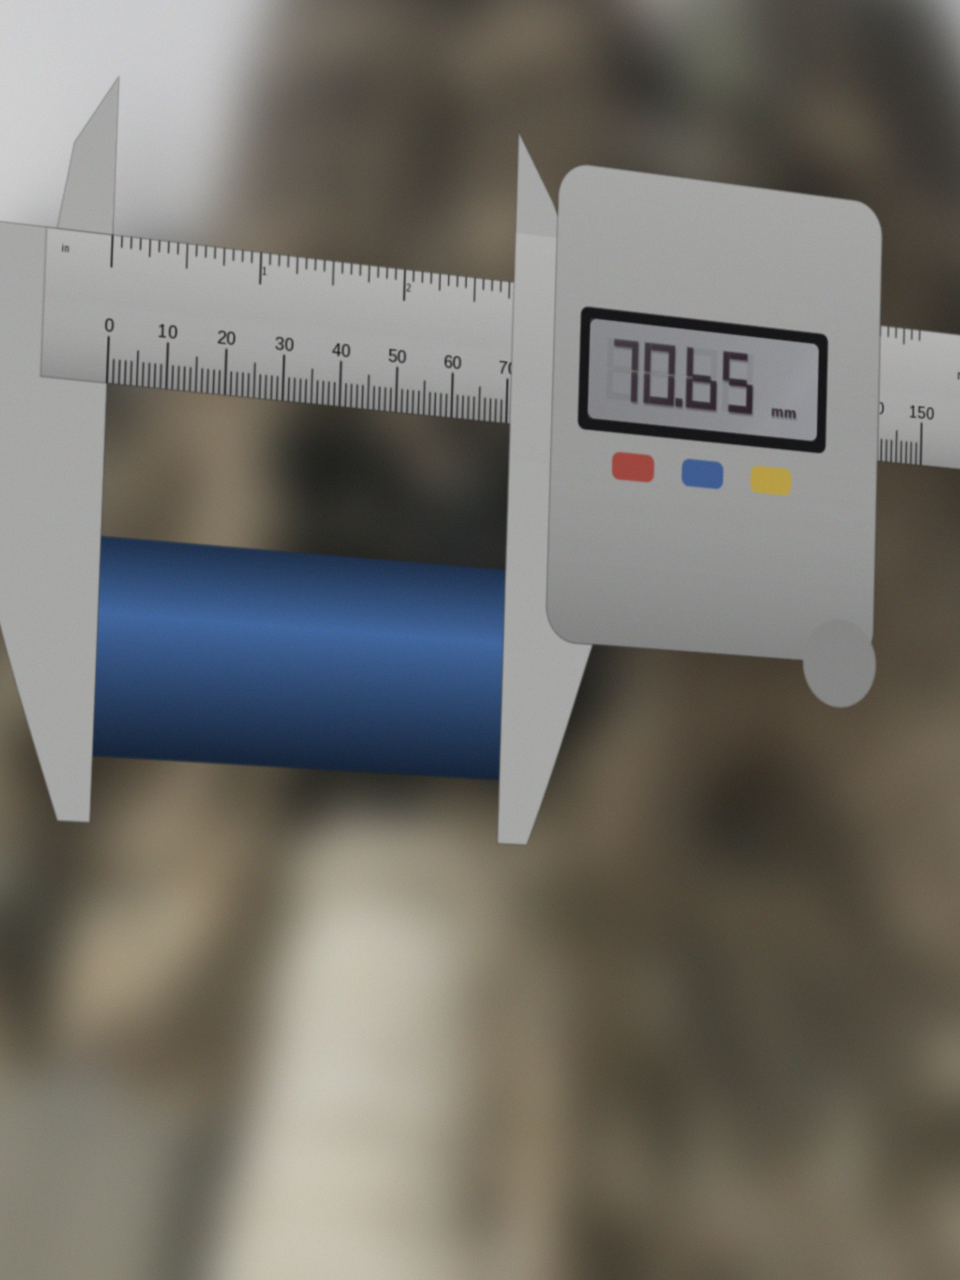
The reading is 70.65
